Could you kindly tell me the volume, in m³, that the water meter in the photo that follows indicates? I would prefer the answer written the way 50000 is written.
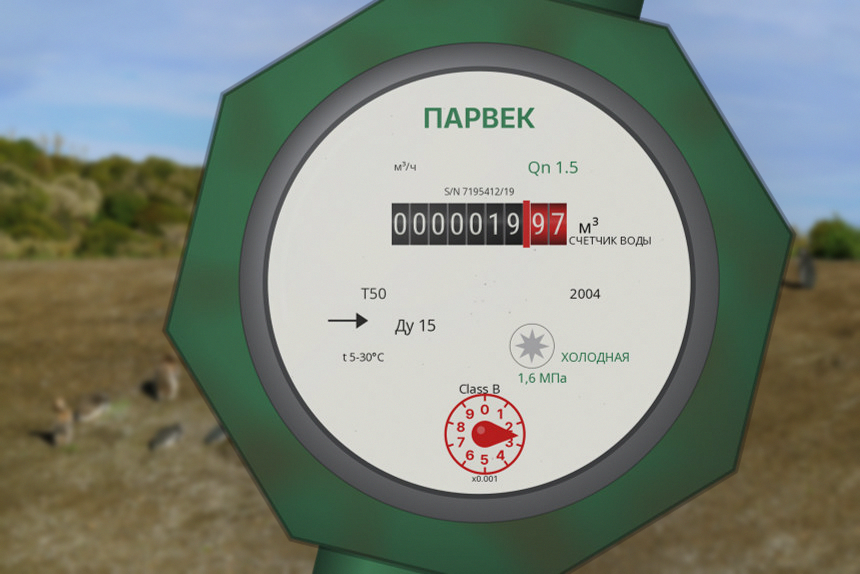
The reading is 19.972
